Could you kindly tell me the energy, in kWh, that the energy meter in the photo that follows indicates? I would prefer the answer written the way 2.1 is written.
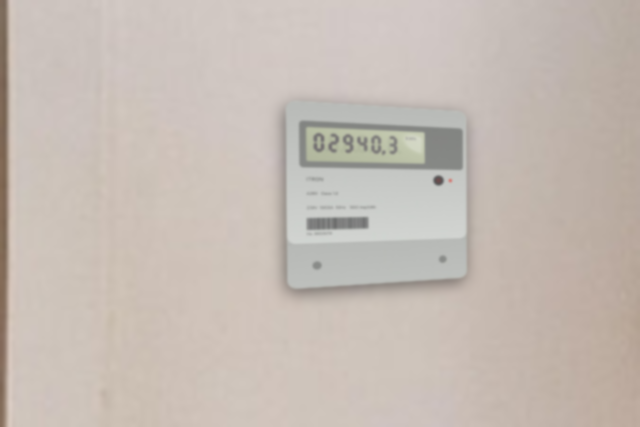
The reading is 2940.3
